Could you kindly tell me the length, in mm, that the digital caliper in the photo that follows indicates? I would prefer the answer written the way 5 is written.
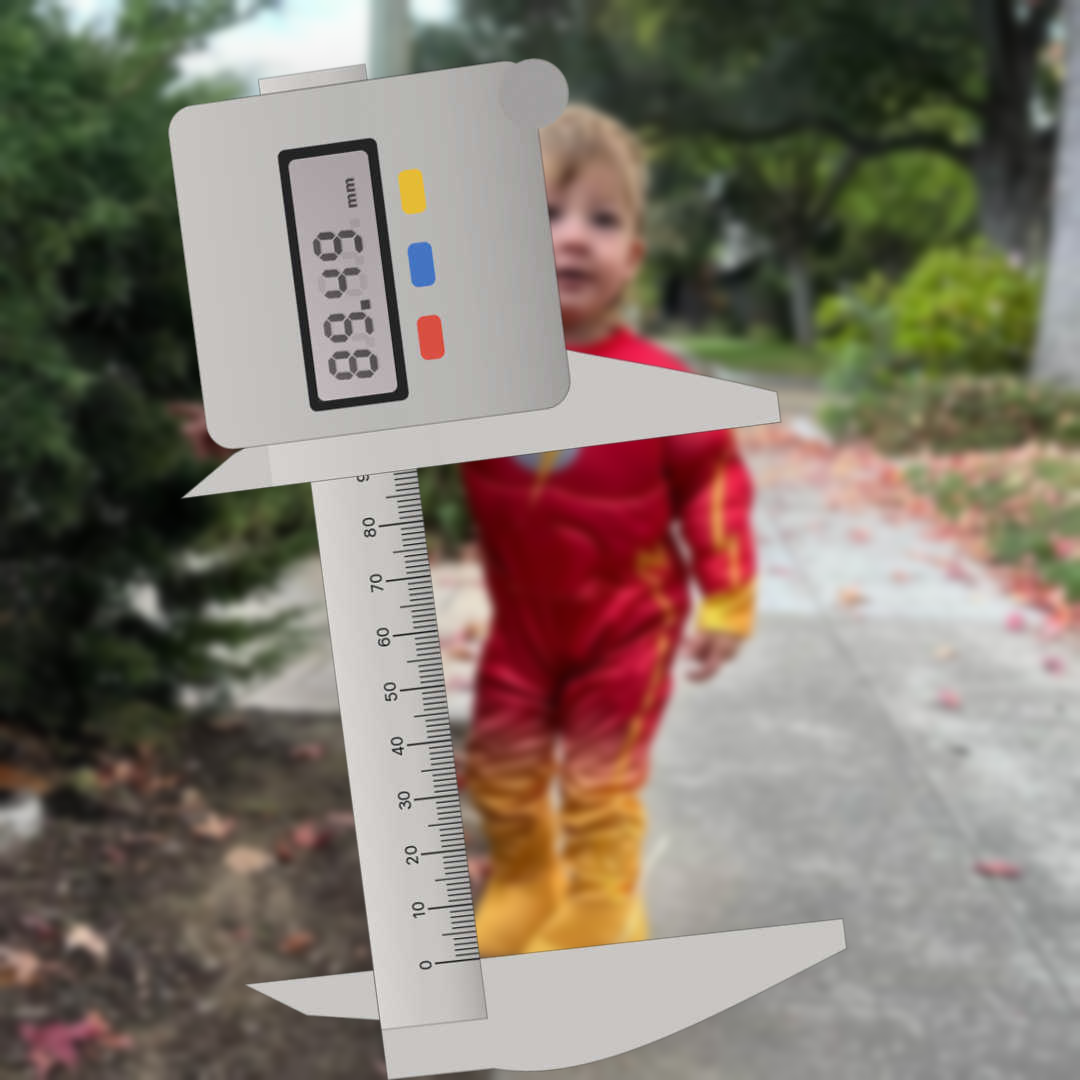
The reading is 89.49
